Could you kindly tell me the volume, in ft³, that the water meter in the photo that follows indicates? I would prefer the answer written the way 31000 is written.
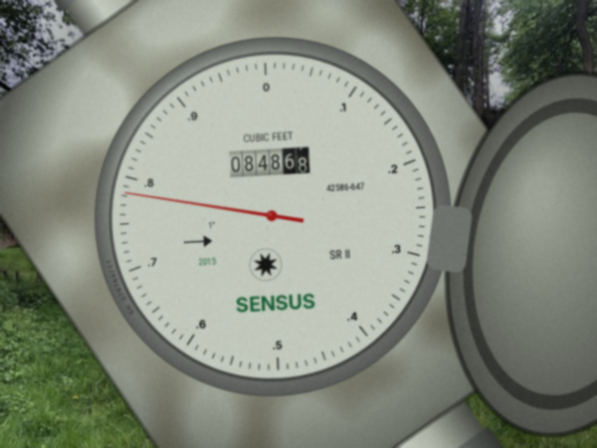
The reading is 84867.78
